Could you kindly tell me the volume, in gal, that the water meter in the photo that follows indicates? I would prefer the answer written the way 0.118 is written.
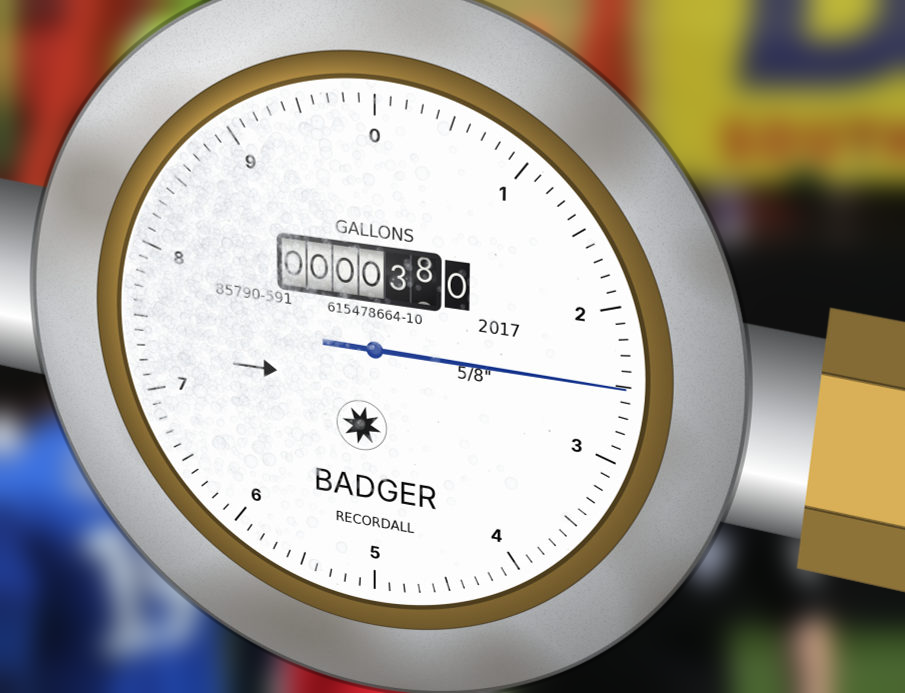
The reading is 382.5
